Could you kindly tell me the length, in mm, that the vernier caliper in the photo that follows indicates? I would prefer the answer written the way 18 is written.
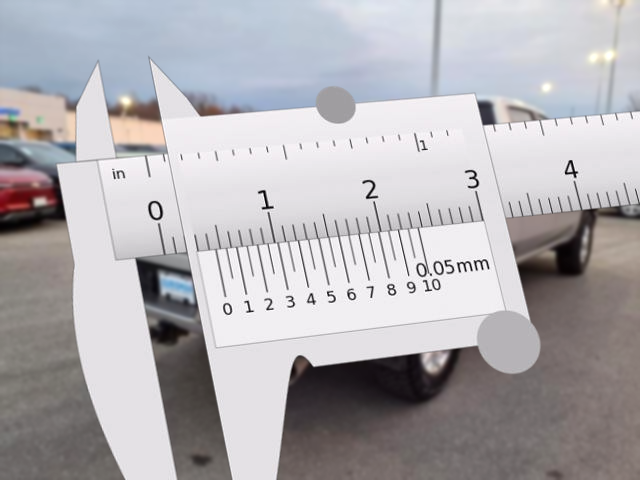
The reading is 4.6
